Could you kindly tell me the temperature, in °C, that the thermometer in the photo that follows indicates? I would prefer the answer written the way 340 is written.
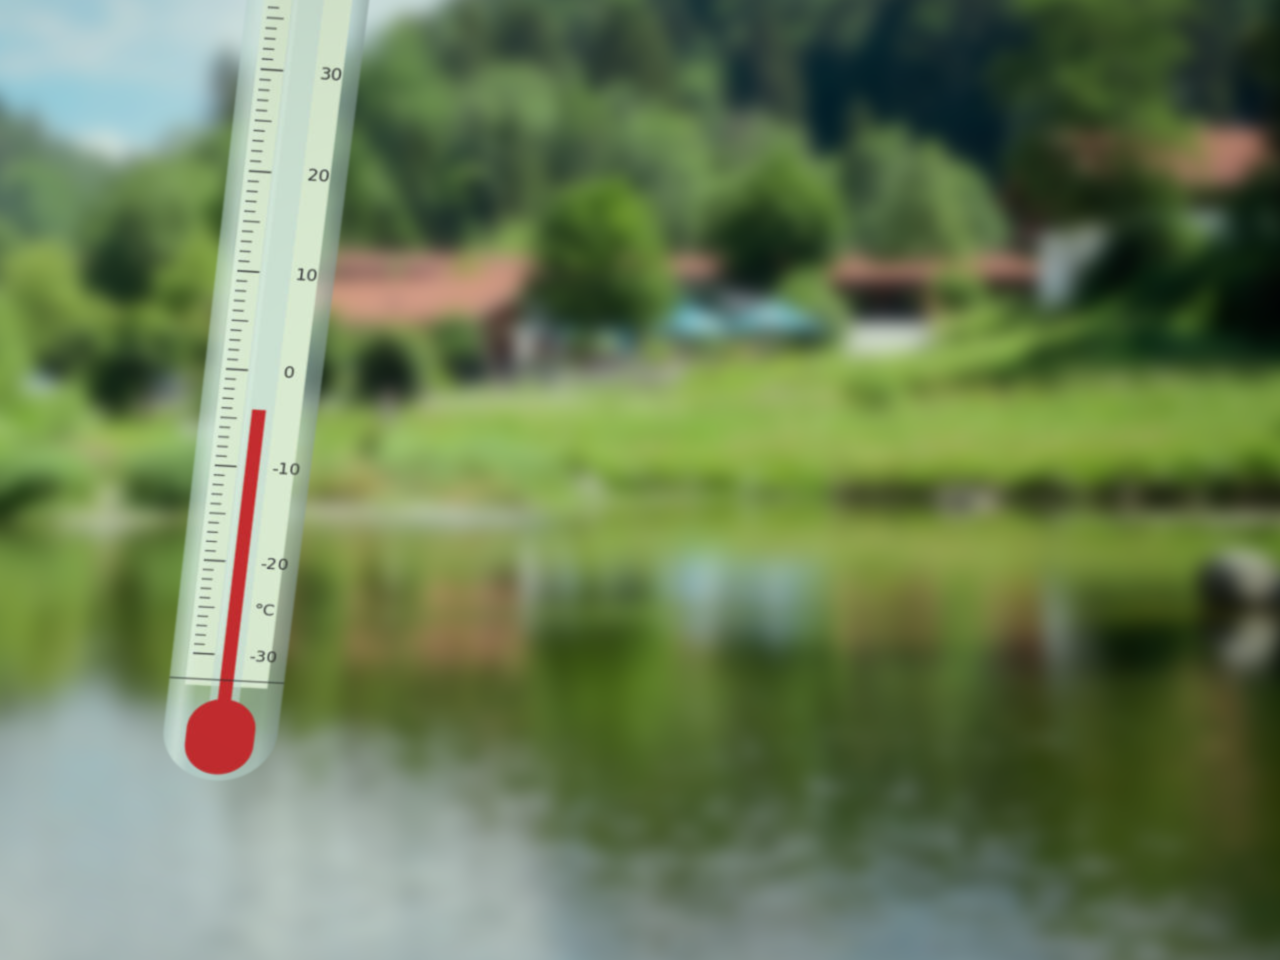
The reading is -4
